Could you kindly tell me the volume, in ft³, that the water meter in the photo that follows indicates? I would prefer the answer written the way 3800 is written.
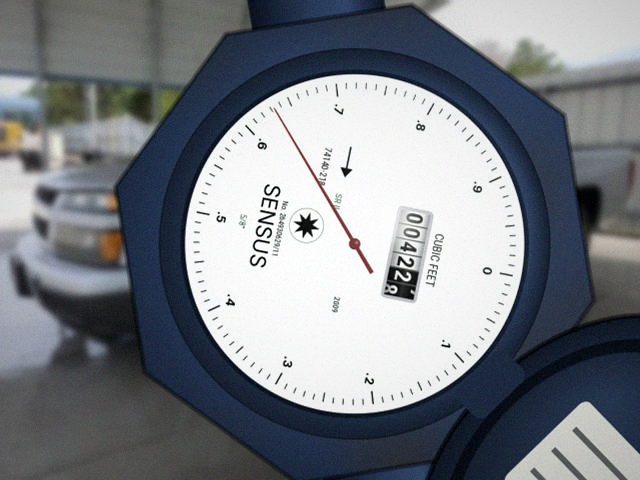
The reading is 4227.63
